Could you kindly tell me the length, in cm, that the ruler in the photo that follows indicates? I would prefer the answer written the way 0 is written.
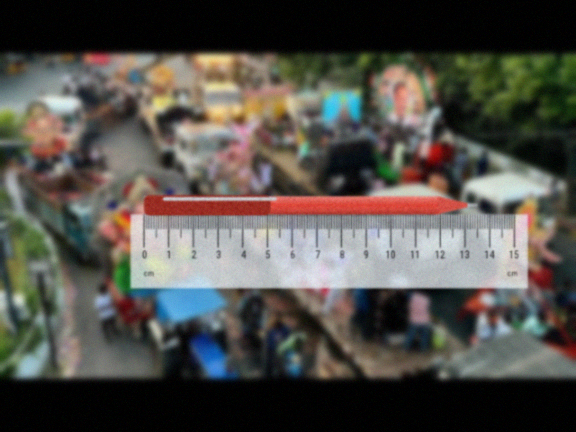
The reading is 13.5
